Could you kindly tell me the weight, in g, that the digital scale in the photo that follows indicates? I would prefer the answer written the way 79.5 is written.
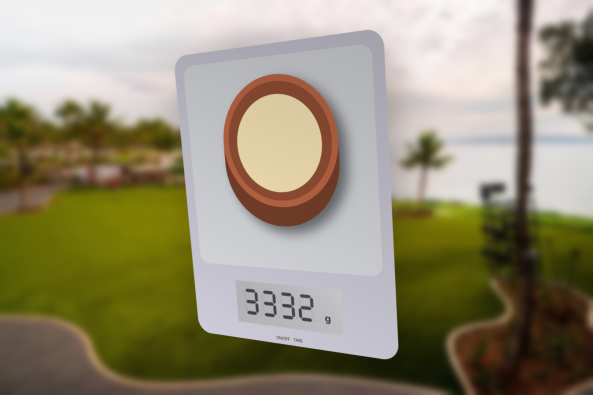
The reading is 3332
